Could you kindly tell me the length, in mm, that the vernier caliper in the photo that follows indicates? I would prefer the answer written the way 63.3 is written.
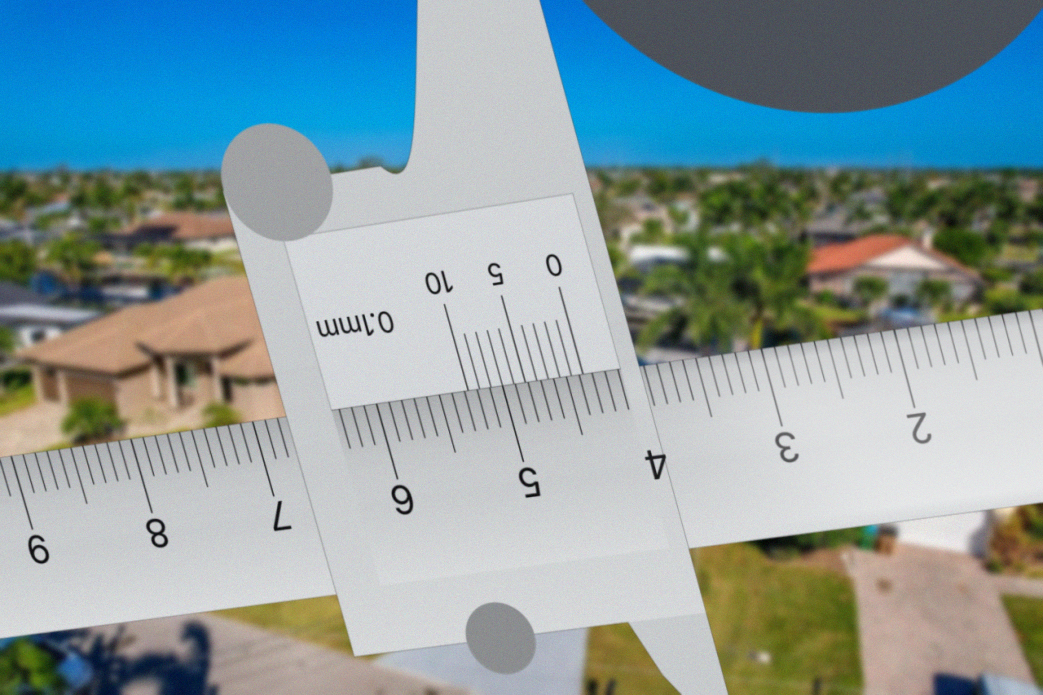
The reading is 43.7
